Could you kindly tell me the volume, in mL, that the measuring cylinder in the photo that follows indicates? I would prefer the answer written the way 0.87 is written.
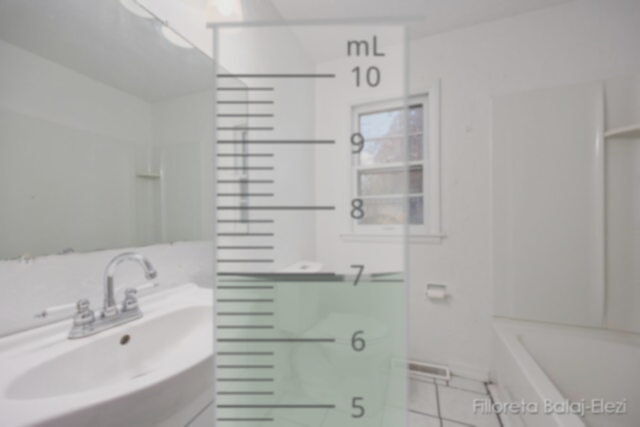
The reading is 6.9
